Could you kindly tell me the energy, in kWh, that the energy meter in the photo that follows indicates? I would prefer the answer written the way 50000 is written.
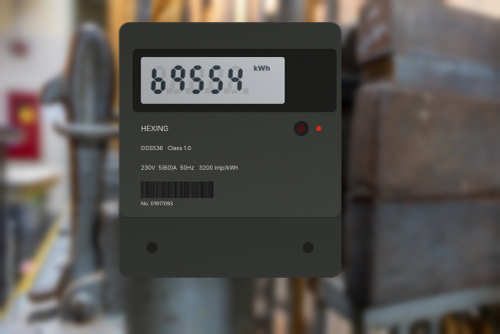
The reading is 69554
